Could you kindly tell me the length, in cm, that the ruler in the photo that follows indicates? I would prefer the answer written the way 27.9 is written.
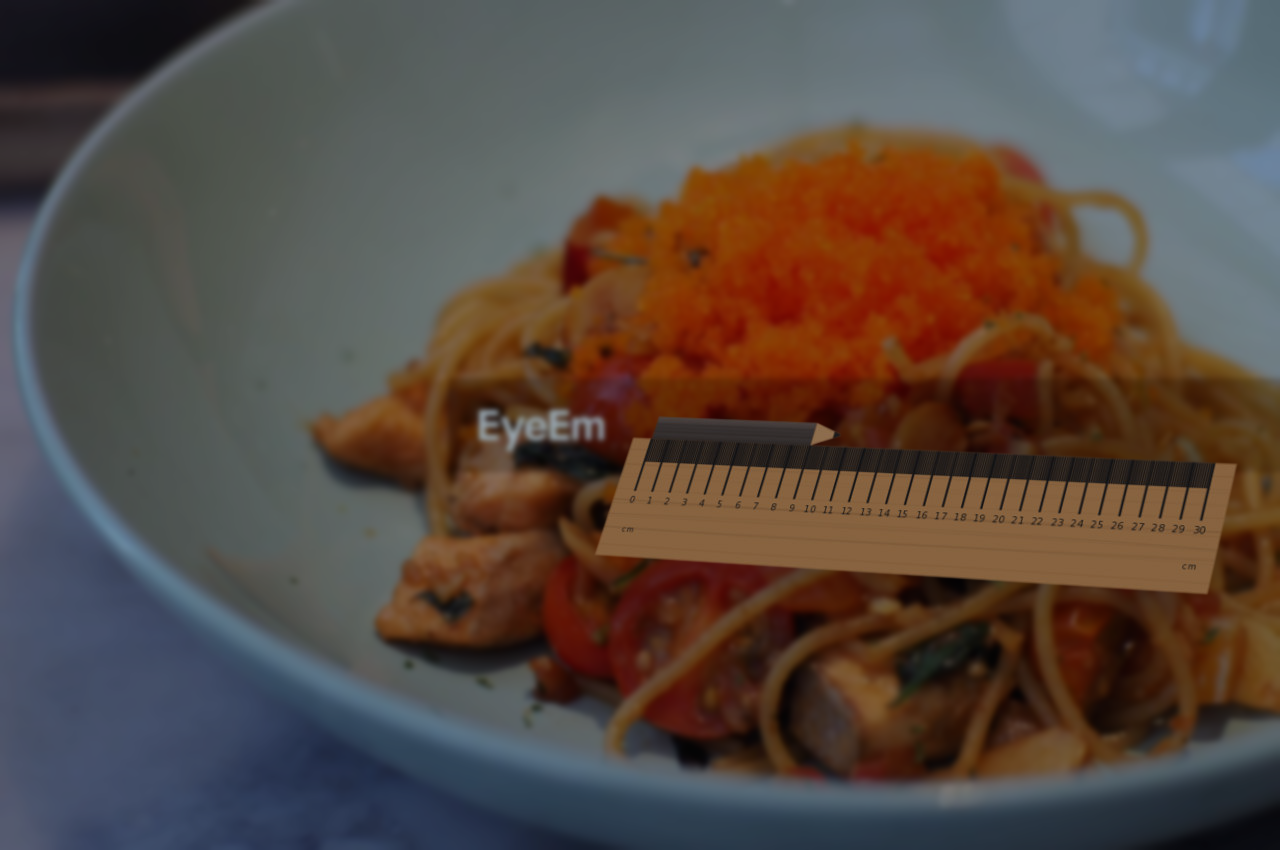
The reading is 10.5
